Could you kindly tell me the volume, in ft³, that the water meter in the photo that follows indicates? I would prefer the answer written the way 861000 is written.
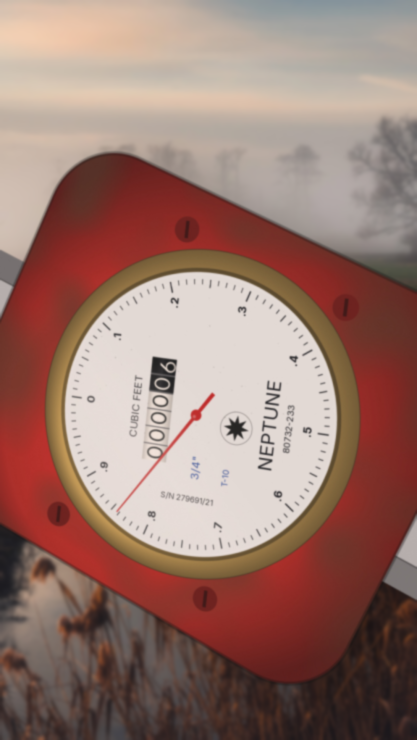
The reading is 5.84
